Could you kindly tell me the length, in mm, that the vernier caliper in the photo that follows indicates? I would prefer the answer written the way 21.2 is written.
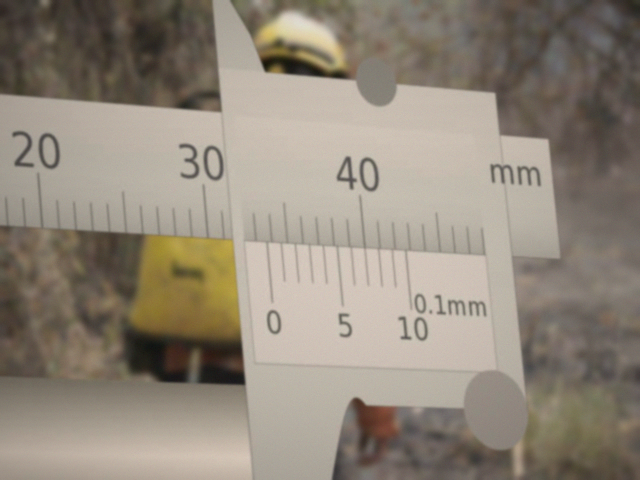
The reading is 33.7
